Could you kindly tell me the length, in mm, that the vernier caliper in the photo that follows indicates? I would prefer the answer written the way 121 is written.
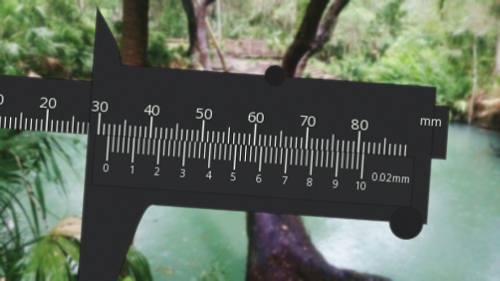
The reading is 32.0
